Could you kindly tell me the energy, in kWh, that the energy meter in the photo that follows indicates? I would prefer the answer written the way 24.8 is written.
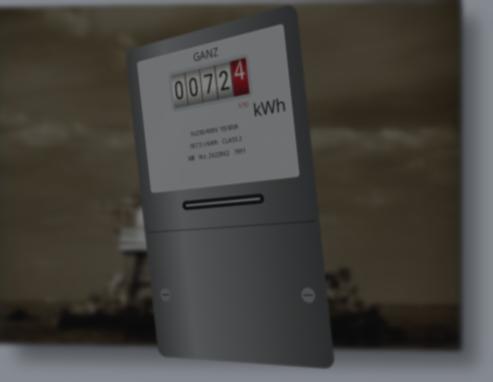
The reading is 72.4
